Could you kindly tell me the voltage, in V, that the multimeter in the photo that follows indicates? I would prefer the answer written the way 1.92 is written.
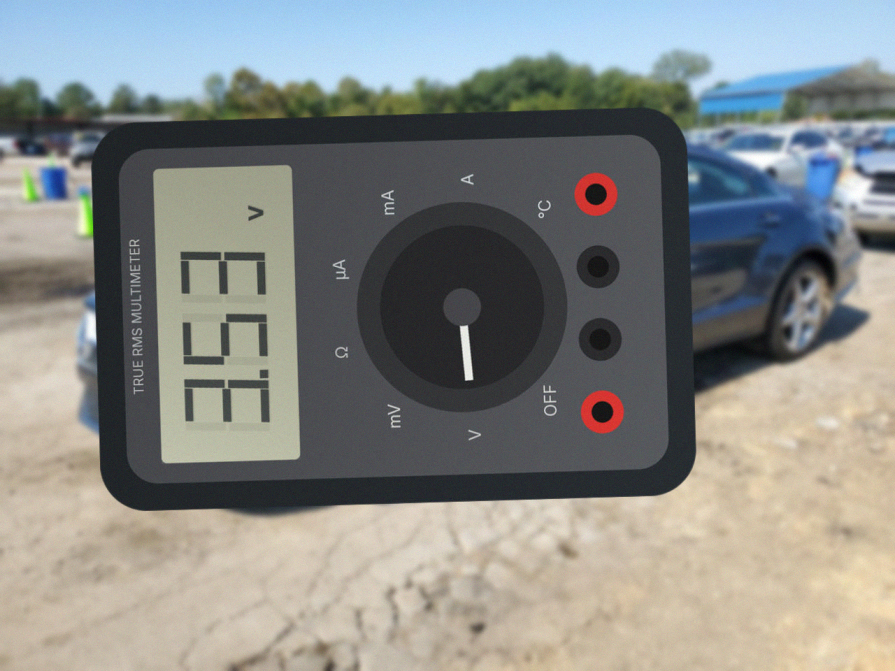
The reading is 3.53
